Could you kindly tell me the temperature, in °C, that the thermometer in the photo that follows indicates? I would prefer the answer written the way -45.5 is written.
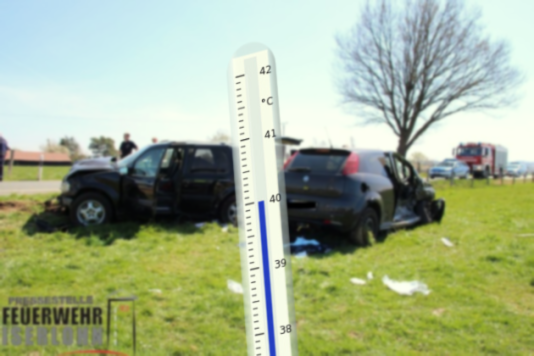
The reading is 40
